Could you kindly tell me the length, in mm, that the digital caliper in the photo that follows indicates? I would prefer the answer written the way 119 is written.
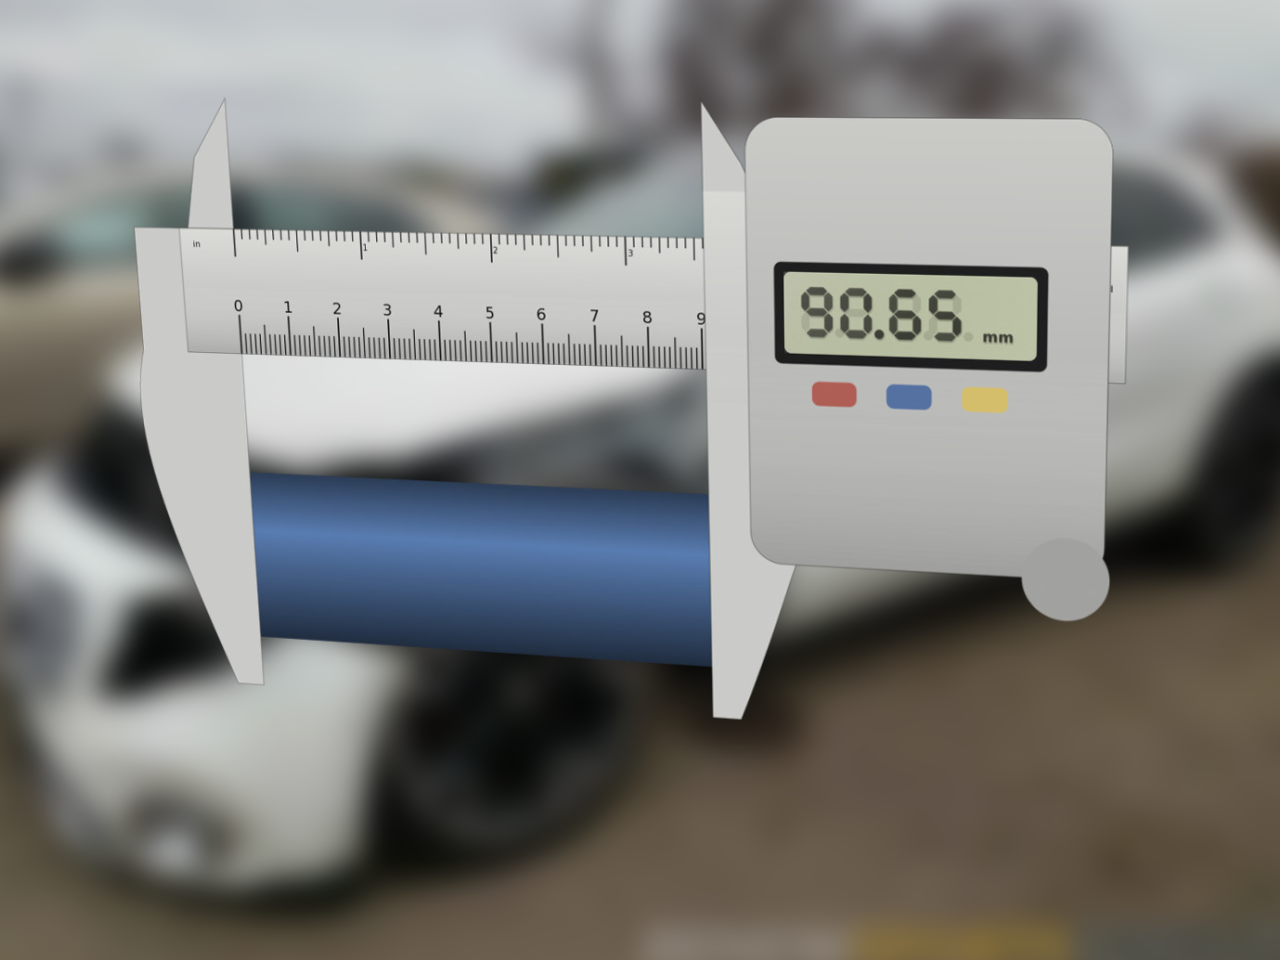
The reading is 90.65
